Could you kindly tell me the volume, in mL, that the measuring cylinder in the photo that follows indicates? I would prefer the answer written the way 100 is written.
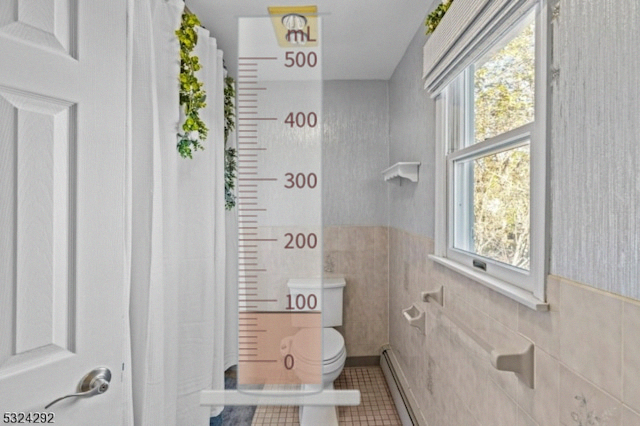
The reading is 80
